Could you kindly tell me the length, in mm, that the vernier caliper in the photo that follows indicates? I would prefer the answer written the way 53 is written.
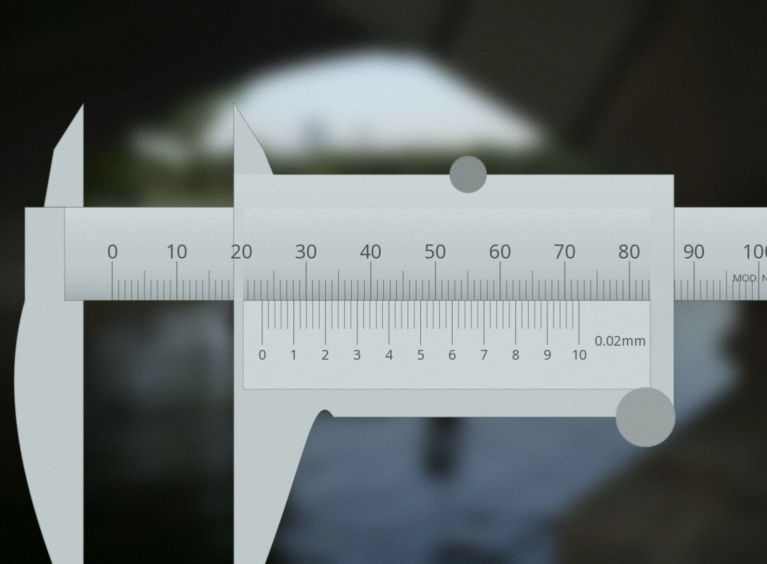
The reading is 23.2
